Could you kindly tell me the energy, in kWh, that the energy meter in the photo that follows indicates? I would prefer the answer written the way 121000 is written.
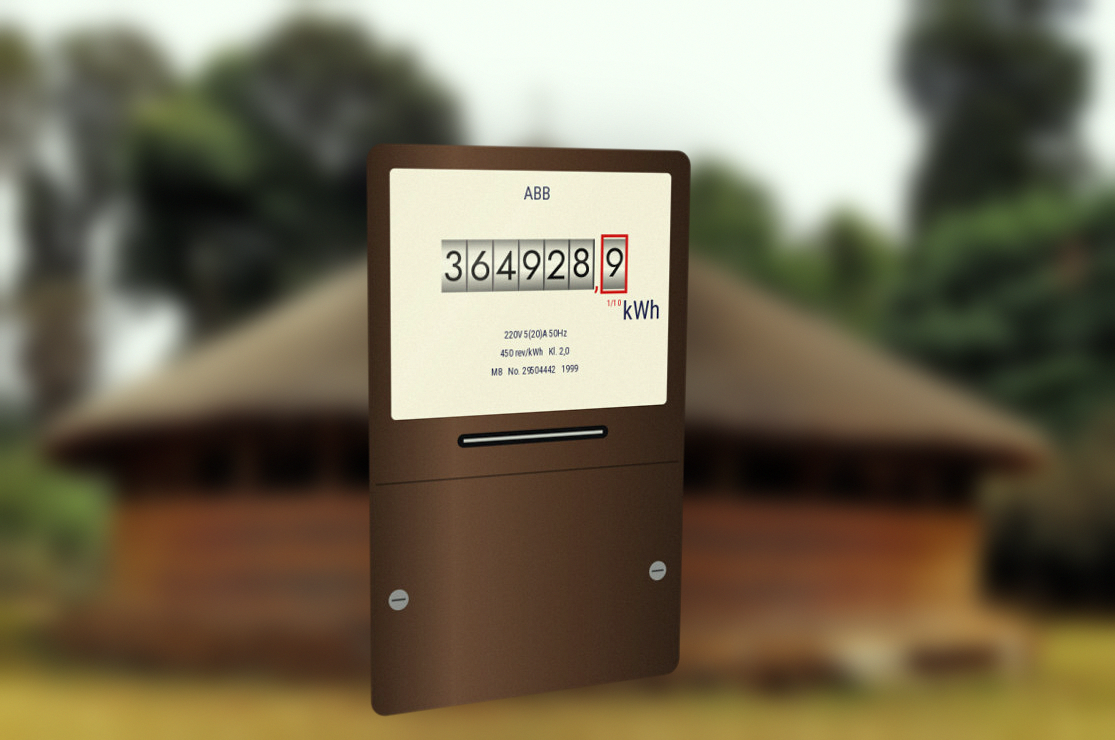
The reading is 364928.9
